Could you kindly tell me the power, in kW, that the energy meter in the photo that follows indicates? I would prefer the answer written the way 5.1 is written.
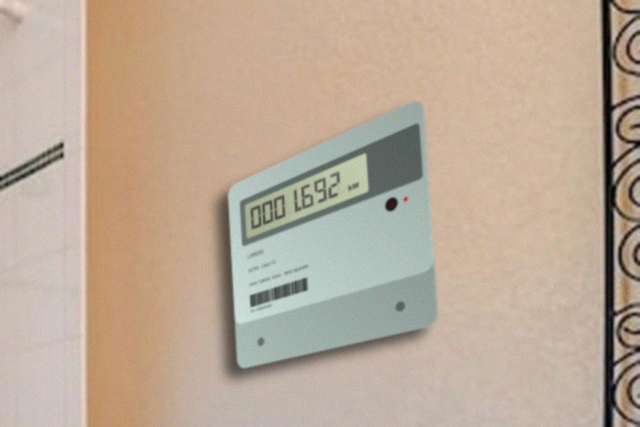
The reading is 1.692
